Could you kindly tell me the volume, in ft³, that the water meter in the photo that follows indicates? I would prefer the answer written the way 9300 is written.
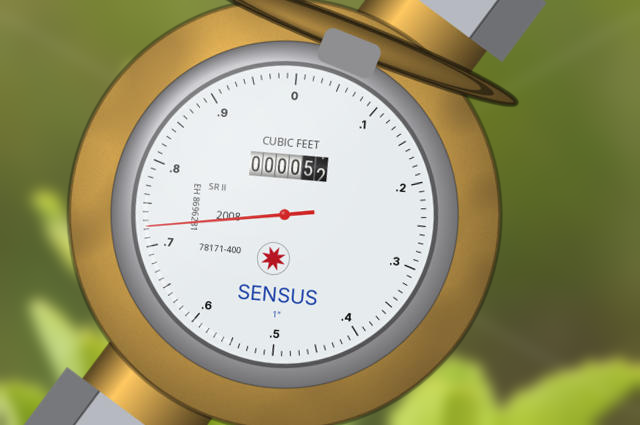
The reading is 51.72
